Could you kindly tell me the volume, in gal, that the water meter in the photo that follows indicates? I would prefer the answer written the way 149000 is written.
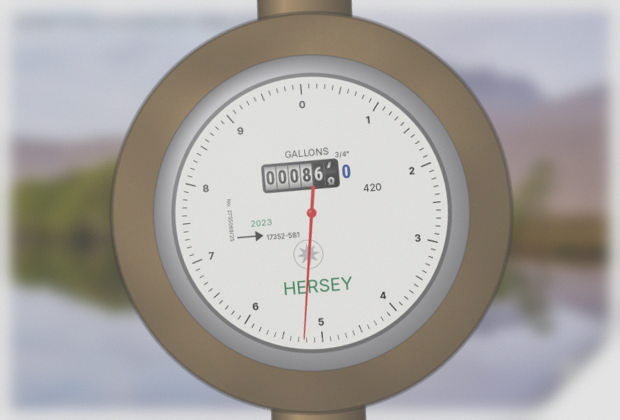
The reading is 8675.2
